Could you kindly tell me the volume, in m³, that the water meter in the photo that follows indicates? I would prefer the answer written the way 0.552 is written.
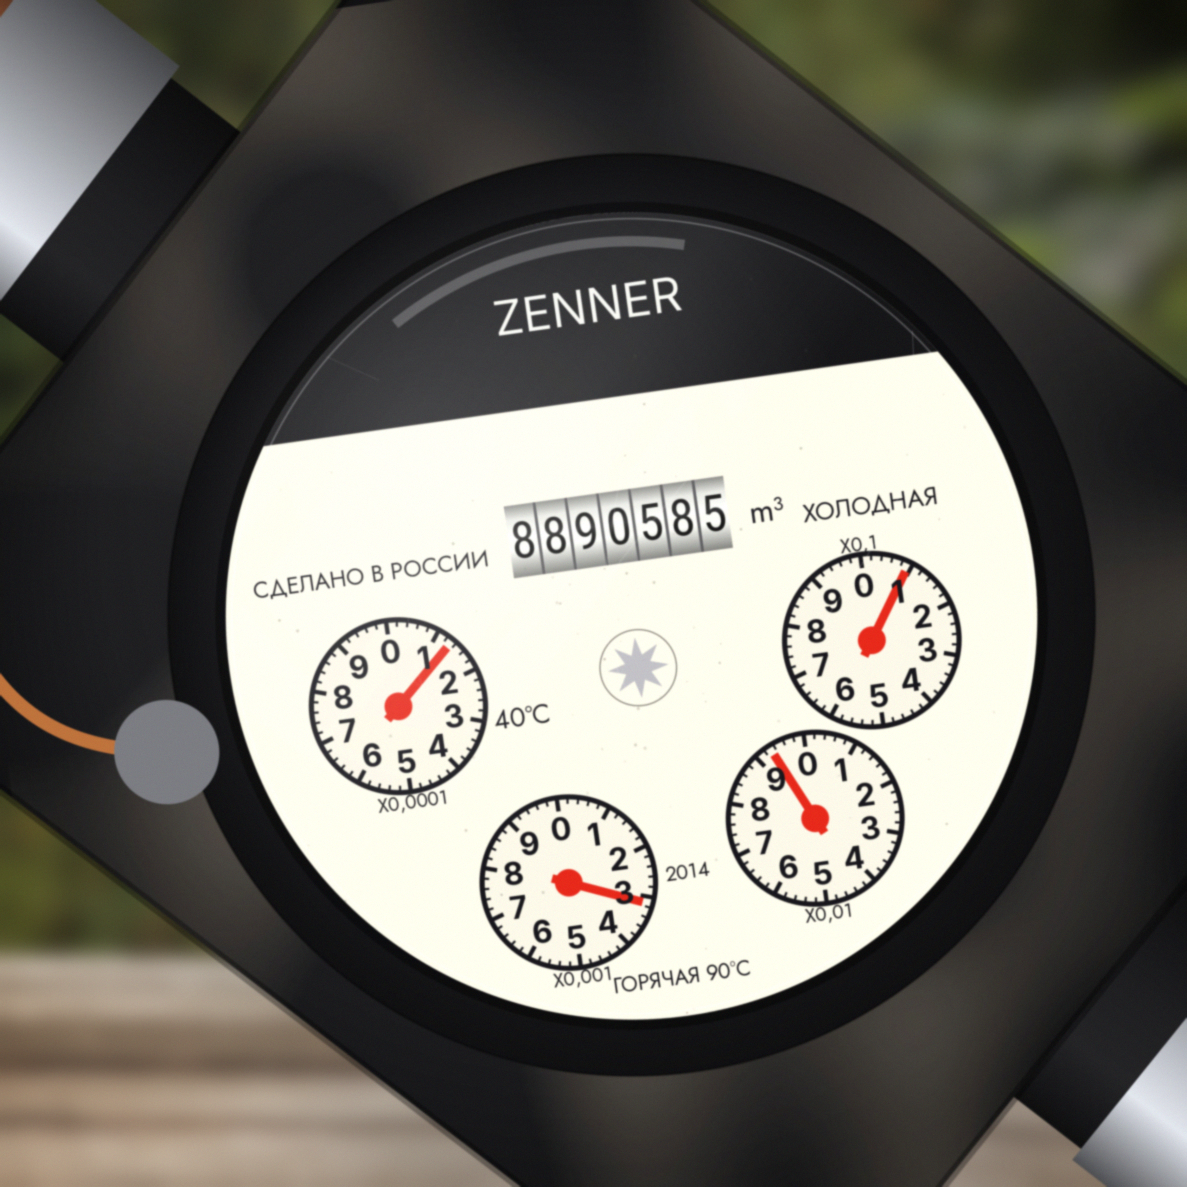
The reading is 8890585.0931
